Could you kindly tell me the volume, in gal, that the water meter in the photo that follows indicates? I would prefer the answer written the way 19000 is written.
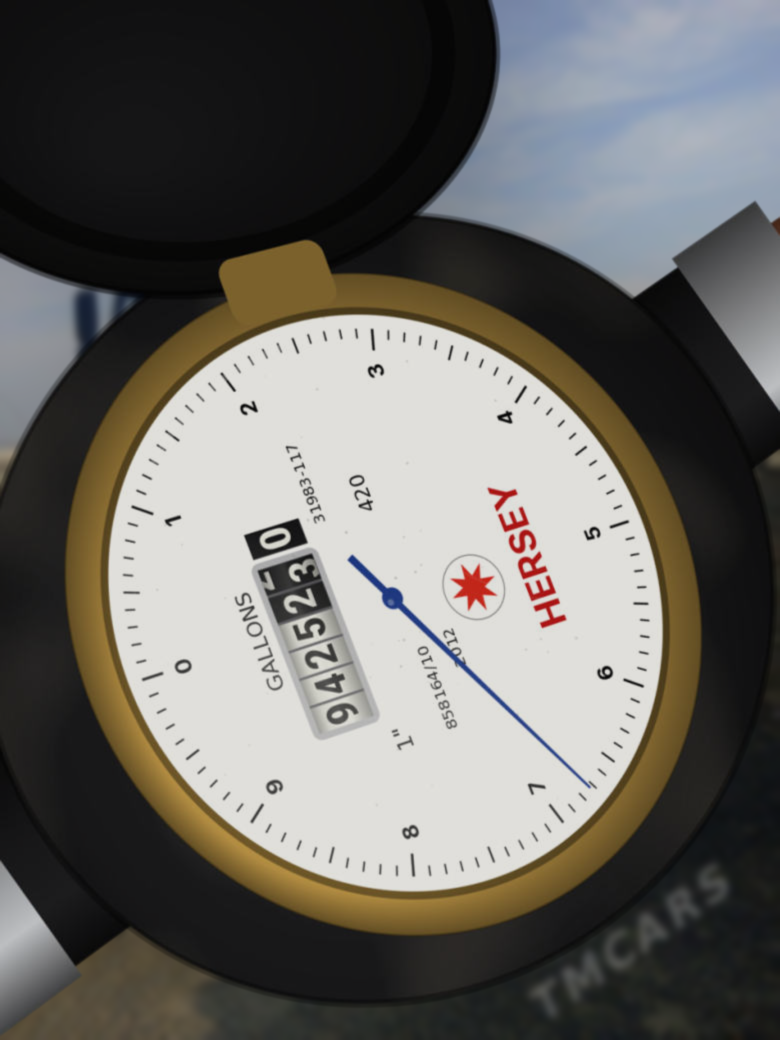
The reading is 9425226.7
